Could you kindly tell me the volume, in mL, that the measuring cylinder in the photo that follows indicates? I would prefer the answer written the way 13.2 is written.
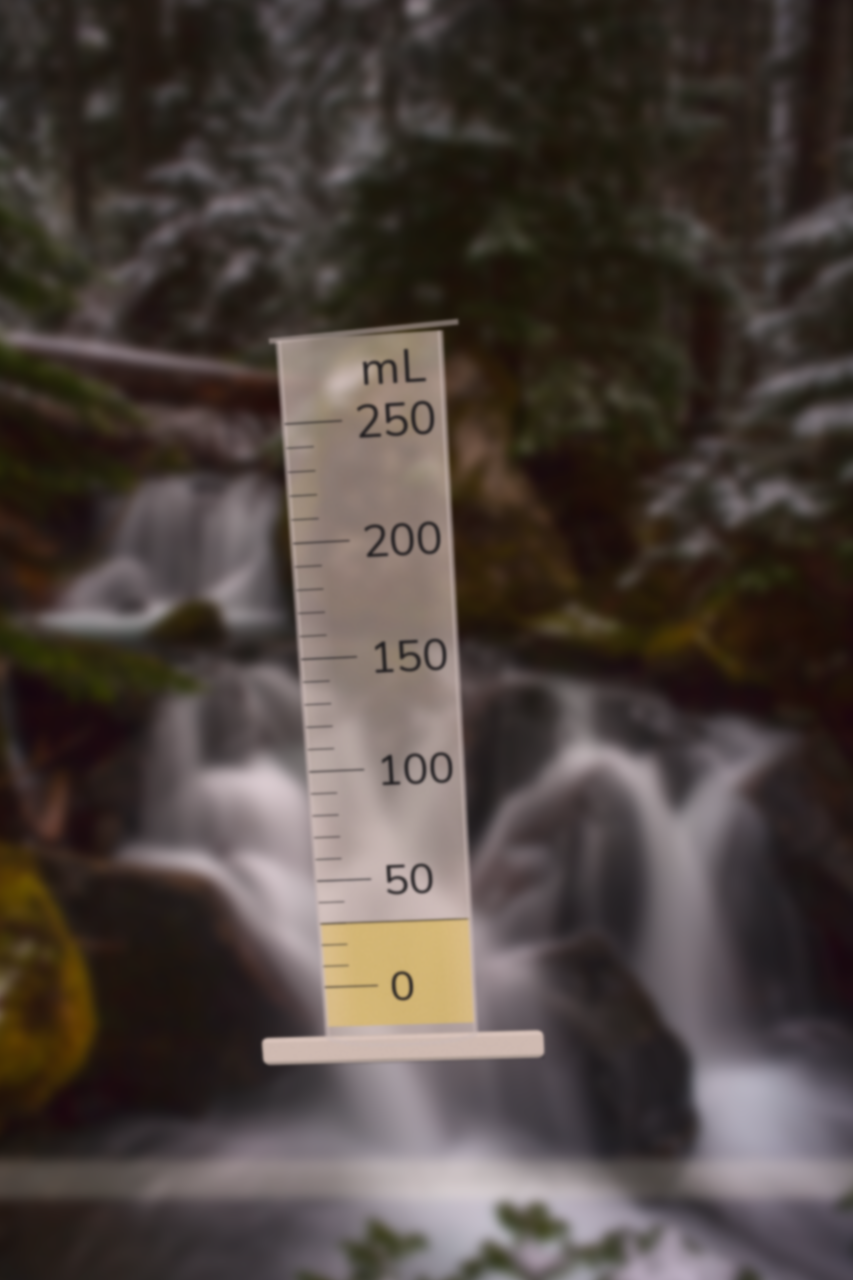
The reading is 30
